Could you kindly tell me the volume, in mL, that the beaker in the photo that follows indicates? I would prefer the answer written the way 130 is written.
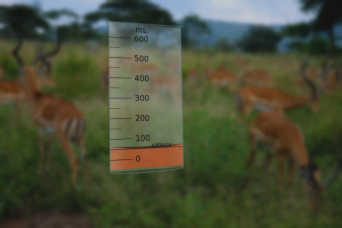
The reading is 50
